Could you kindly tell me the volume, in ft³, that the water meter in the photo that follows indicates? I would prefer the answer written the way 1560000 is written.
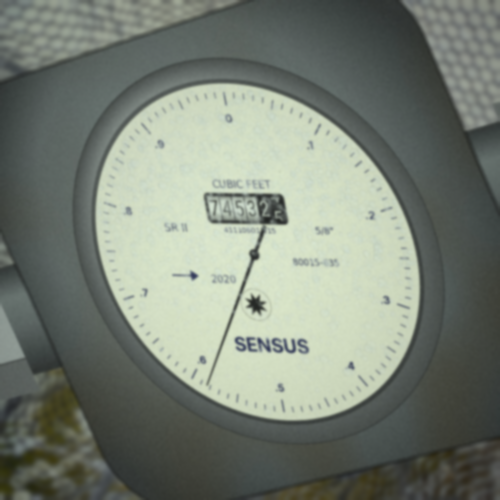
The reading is 745324.58
